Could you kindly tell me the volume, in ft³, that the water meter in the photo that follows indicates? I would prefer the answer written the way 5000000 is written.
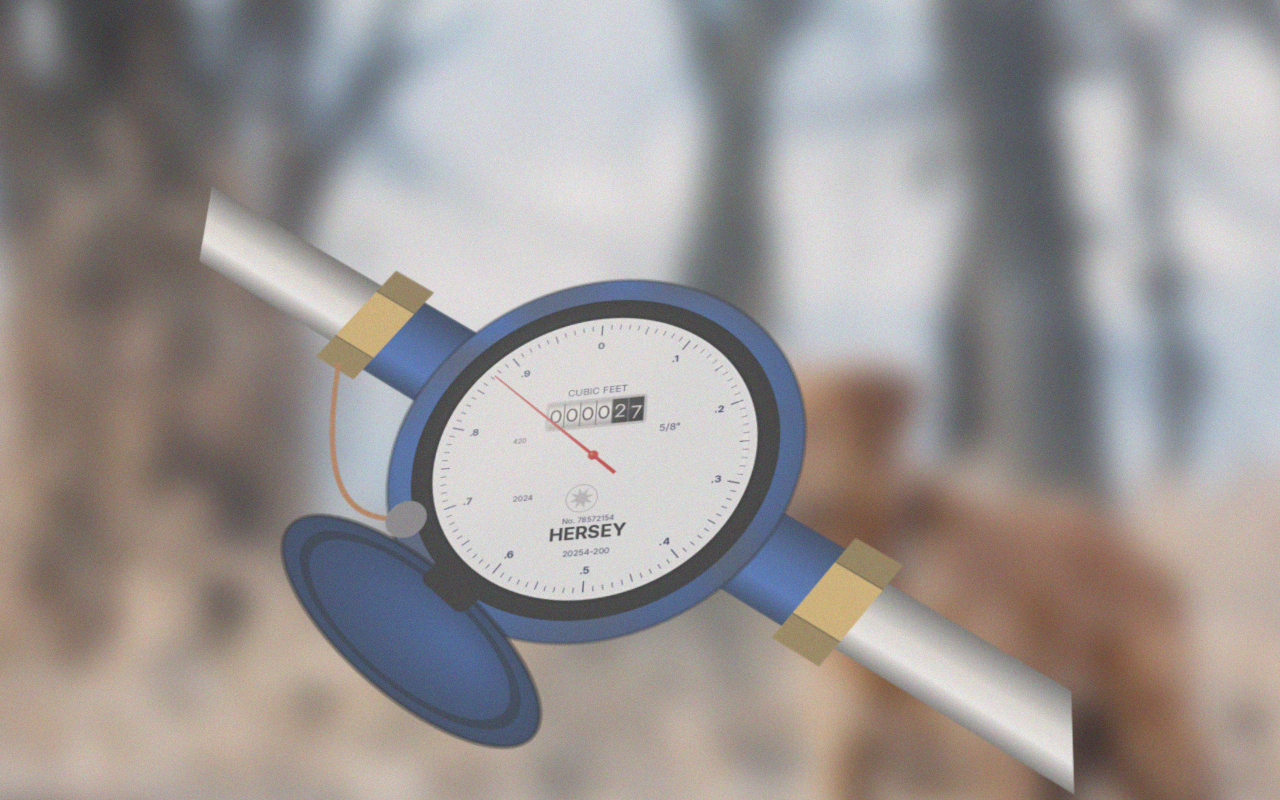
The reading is 26.87
